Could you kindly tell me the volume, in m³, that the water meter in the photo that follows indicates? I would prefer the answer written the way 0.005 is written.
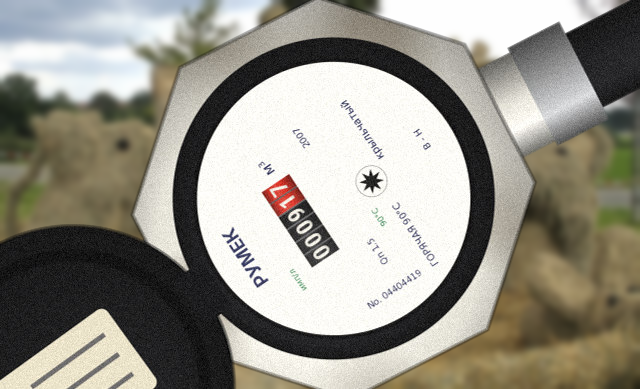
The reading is 9.17
